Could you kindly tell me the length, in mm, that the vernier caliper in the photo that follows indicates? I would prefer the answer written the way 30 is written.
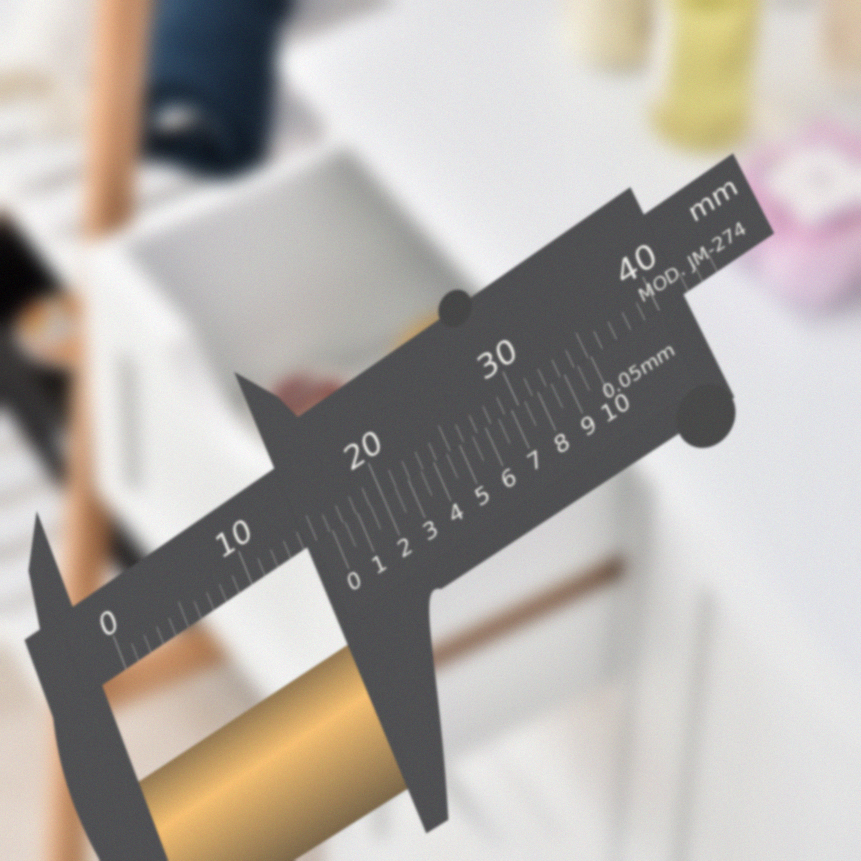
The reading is 16.2
